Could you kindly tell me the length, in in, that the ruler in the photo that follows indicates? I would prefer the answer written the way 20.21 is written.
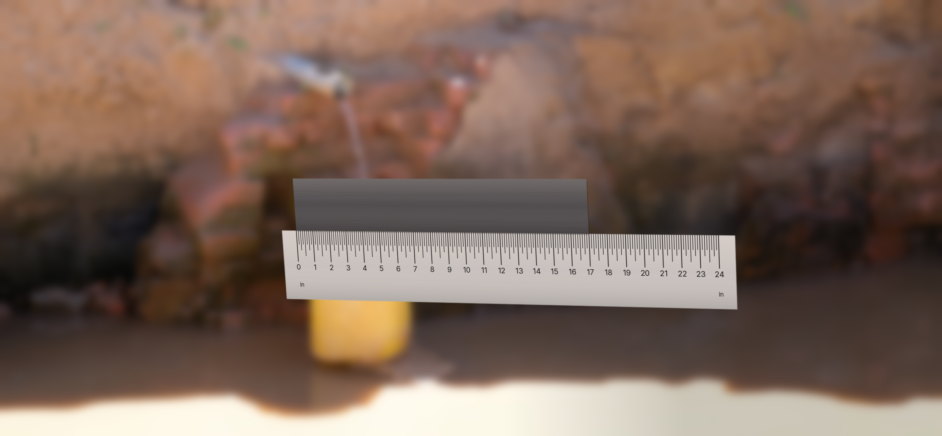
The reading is 17
